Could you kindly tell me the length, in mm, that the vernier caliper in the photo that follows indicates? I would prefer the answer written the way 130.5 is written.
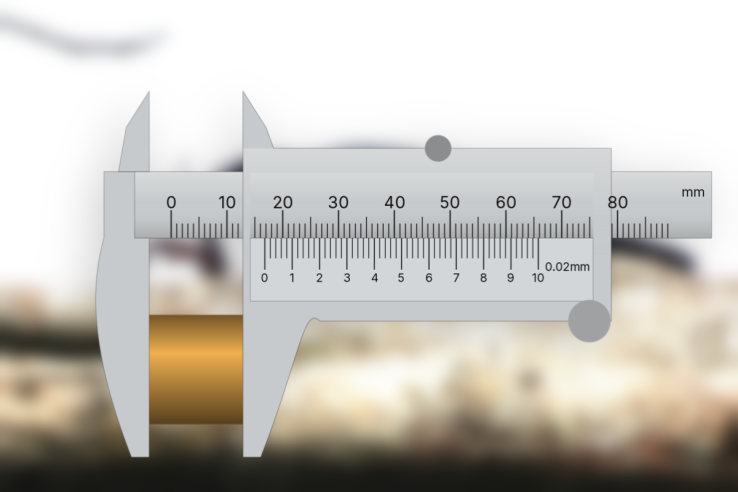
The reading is 16.8
